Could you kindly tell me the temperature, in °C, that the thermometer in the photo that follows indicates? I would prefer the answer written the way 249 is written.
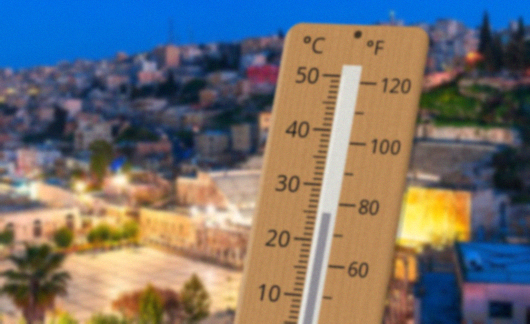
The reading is 25
